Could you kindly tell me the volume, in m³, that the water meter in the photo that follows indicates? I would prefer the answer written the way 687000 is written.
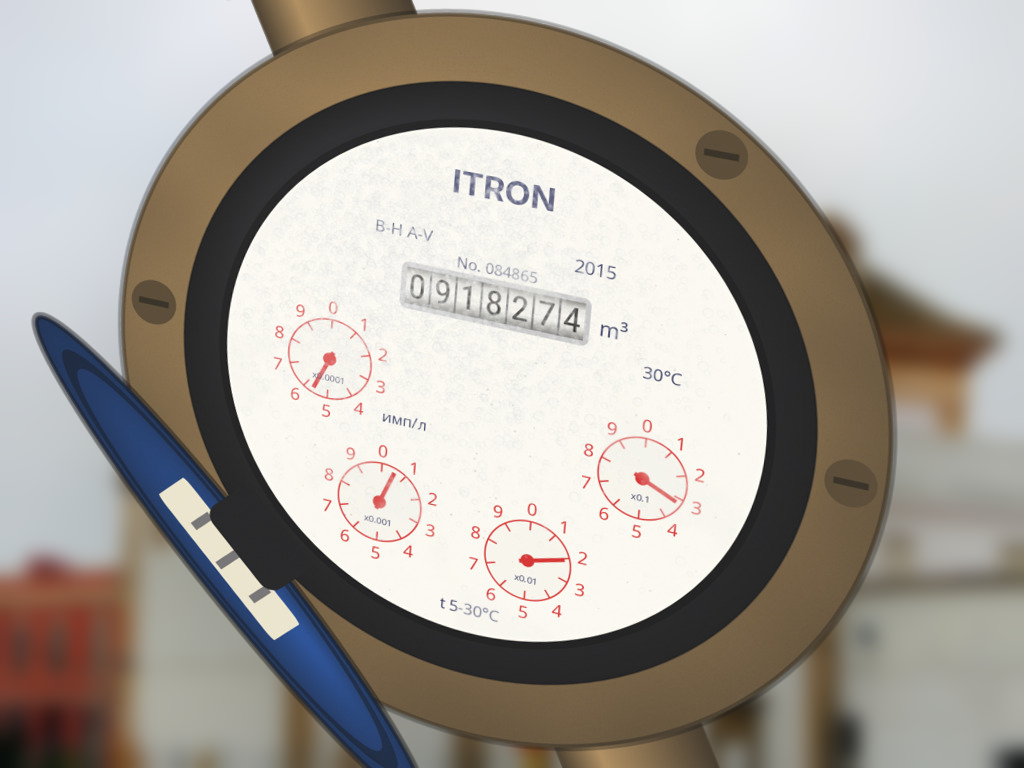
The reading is 918274.3205
